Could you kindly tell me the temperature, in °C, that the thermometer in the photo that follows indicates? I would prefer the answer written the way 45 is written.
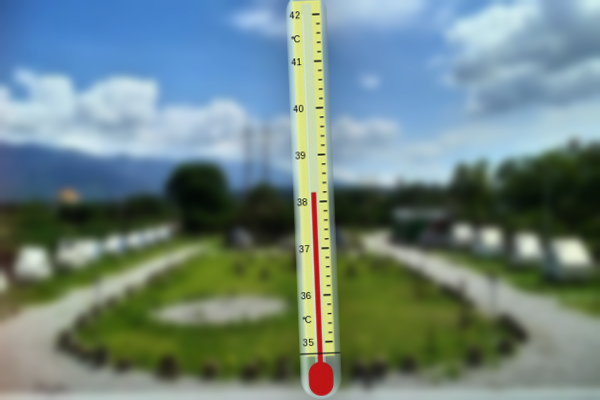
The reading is 38.2
